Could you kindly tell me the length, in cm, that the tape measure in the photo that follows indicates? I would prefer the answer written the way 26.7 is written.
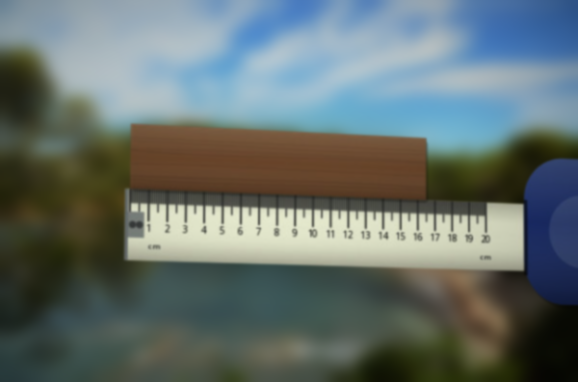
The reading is 16.5
